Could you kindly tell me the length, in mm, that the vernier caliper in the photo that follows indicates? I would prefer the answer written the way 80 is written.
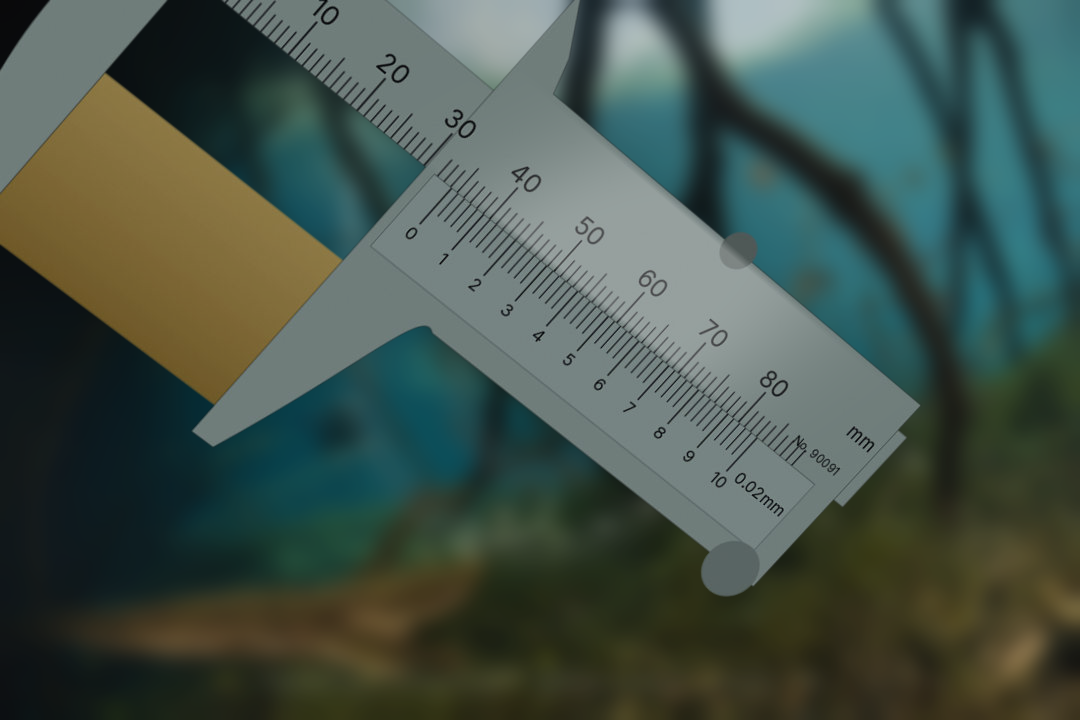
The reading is 34.2
